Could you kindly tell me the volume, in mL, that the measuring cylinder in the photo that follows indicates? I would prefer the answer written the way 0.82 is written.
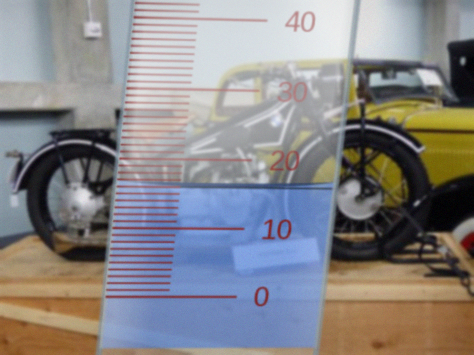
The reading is 16
